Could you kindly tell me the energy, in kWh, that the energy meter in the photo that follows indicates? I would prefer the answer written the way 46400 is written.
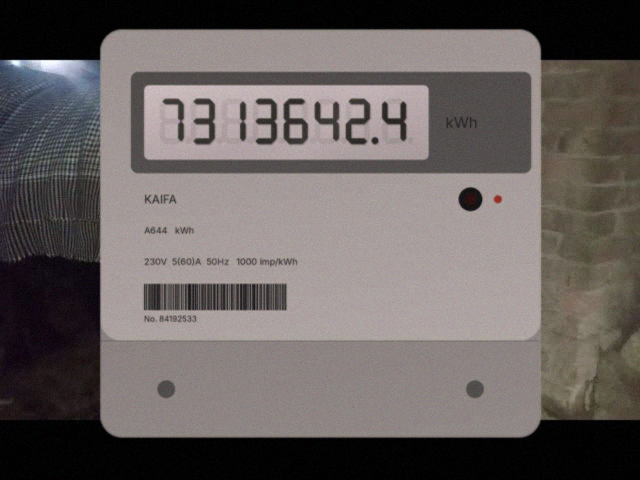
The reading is 7313642.4
